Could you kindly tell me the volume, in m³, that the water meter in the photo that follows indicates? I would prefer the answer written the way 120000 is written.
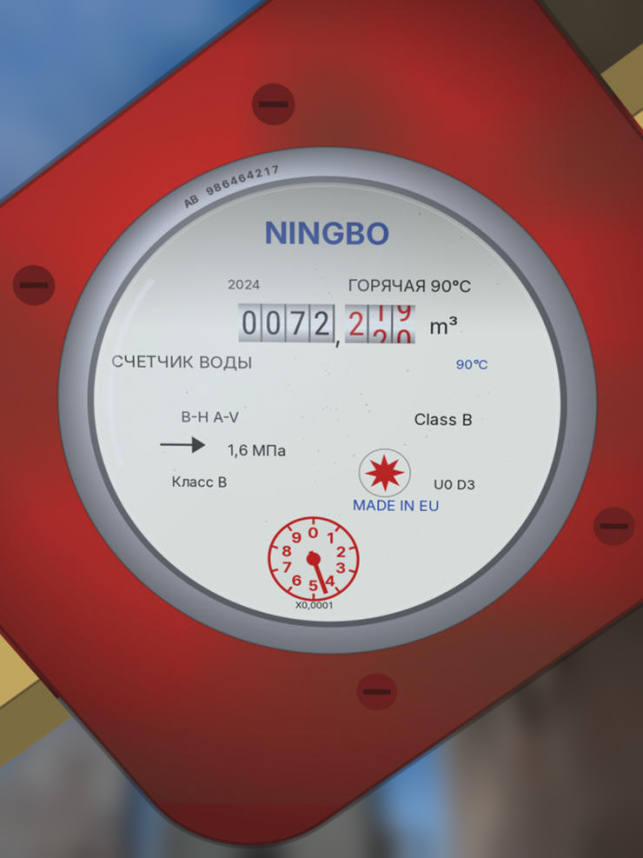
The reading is 72.2194
